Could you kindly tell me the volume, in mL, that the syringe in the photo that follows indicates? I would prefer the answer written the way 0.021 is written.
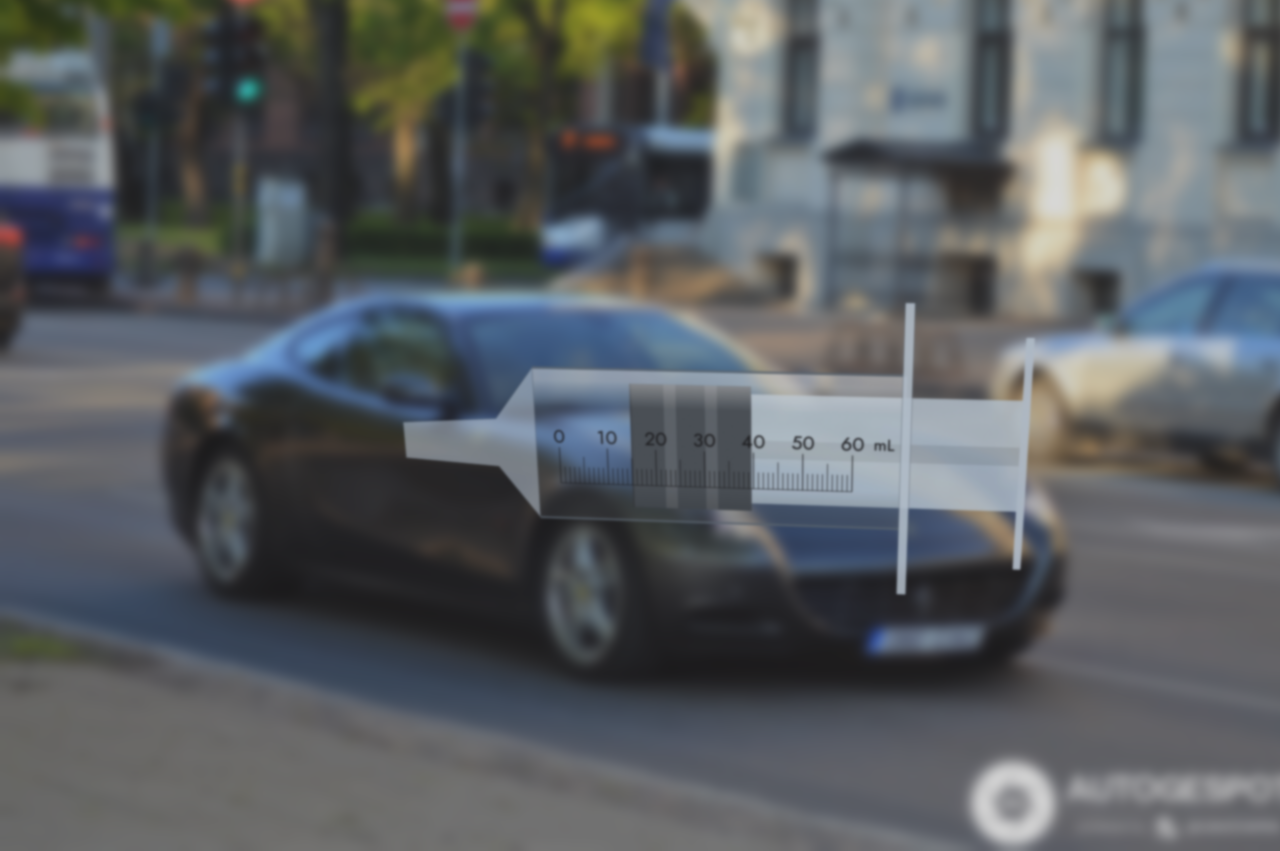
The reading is 15
